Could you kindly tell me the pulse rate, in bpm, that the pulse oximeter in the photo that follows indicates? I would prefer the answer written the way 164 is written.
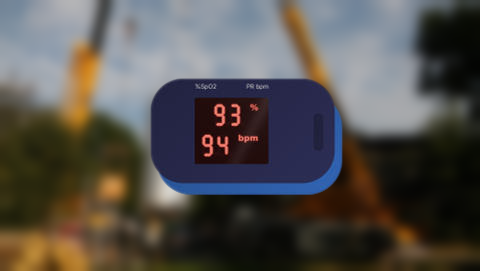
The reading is 94
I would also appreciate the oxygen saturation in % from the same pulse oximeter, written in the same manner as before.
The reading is 93
